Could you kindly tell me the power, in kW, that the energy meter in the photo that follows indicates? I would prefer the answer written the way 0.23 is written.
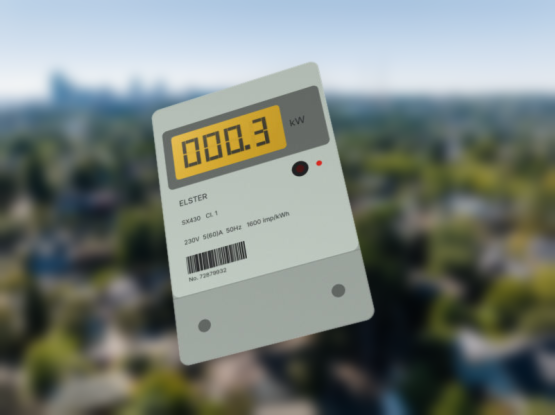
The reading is 0.3
